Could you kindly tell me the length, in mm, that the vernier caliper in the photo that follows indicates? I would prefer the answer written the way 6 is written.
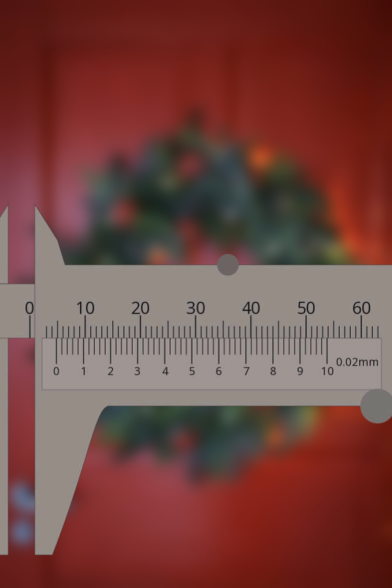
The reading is 4.8
